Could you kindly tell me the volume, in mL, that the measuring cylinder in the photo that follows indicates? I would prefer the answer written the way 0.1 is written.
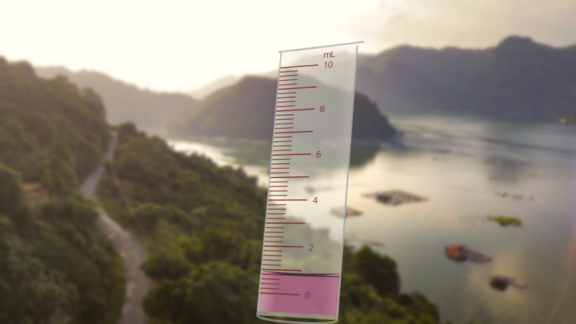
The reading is 0.8
